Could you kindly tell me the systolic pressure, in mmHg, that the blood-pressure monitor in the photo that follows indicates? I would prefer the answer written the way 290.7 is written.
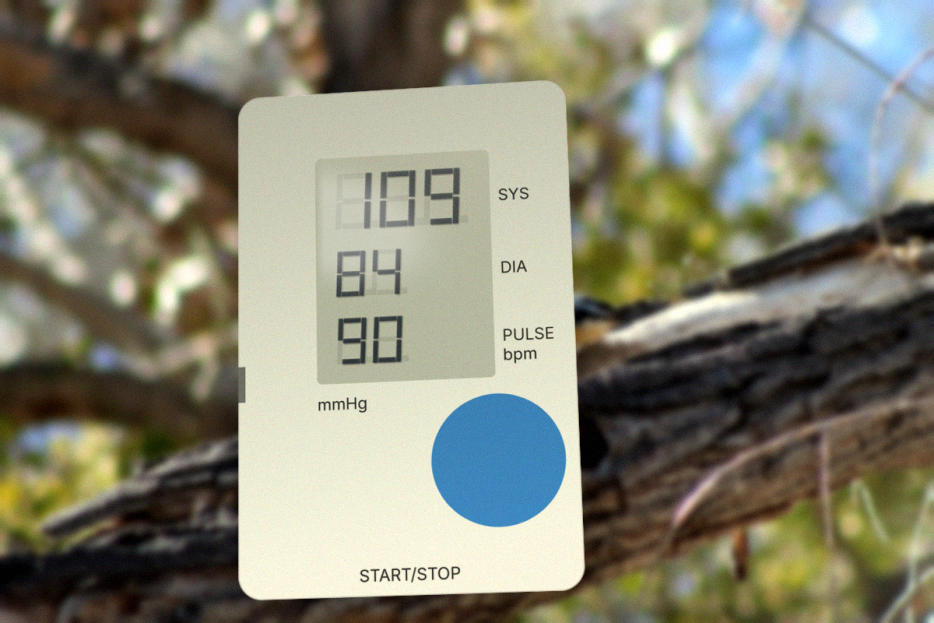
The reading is 109
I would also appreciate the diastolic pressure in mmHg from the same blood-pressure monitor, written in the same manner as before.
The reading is 84
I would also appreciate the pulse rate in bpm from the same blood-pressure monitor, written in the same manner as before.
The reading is 90
